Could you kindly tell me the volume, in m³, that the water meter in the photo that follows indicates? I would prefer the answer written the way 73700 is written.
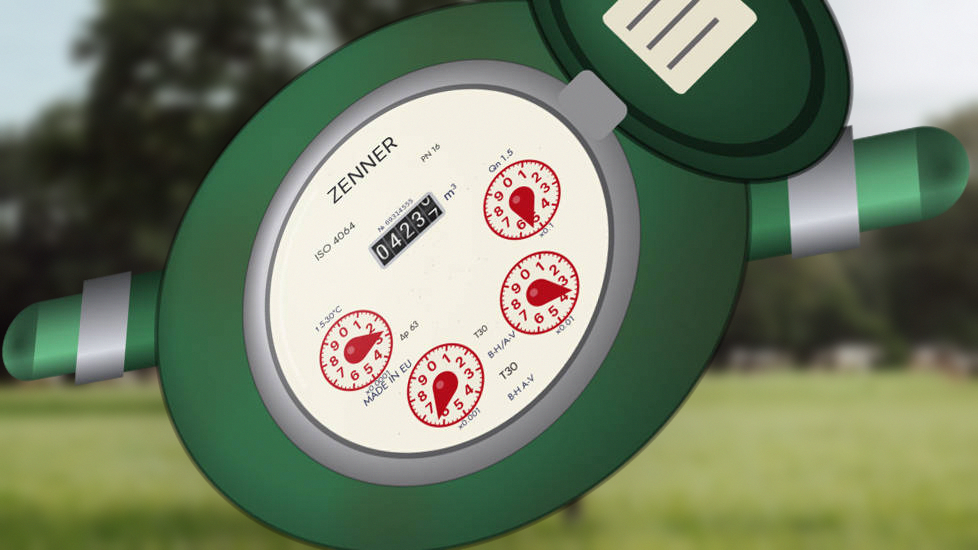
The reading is 4236.5362
